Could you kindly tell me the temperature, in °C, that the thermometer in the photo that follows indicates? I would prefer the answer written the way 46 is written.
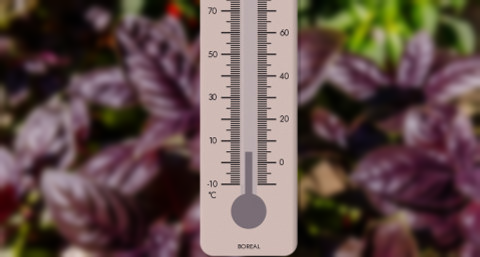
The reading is 5
